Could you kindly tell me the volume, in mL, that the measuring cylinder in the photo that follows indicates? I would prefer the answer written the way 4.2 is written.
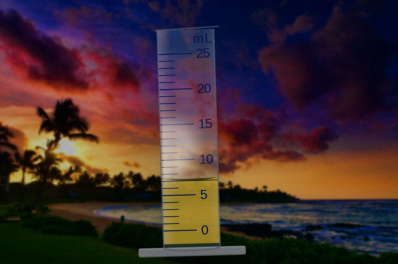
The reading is 7
